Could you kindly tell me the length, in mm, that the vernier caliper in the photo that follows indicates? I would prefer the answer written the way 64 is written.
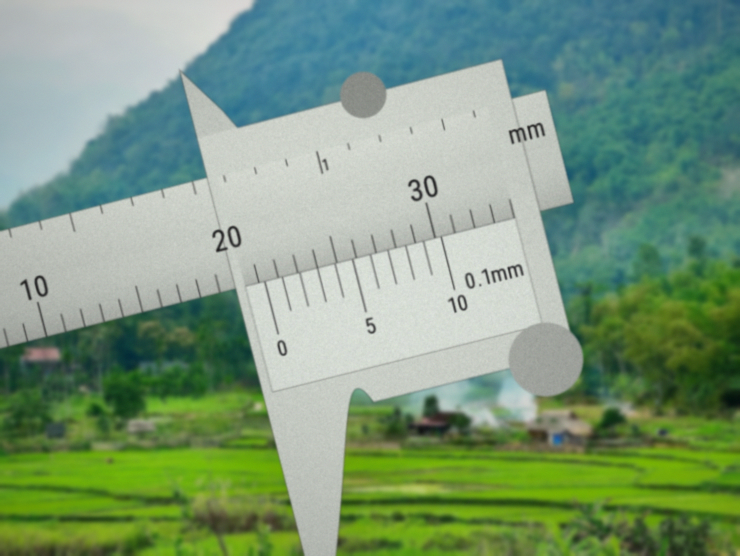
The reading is 21.3
